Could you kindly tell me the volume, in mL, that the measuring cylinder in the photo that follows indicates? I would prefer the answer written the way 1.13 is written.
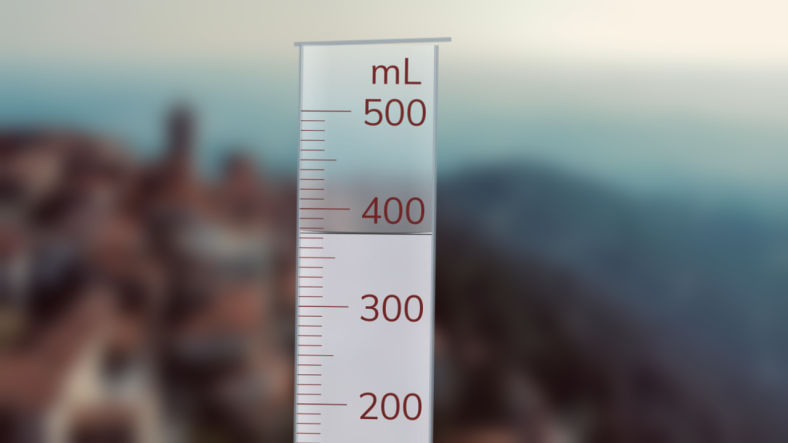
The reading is 375
